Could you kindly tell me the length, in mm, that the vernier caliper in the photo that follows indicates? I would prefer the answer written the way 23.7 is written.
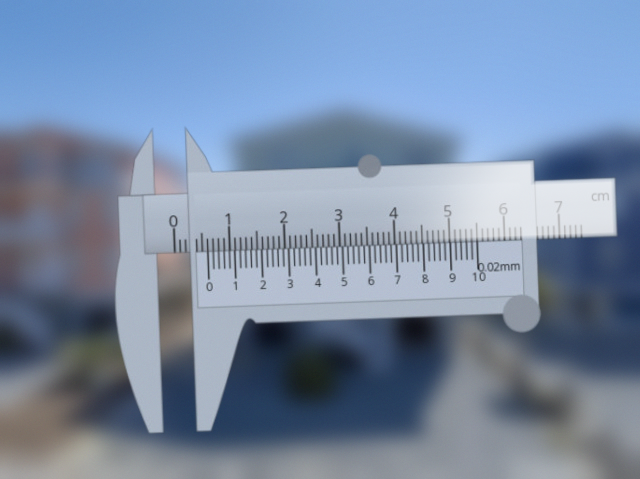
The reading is 6.0
